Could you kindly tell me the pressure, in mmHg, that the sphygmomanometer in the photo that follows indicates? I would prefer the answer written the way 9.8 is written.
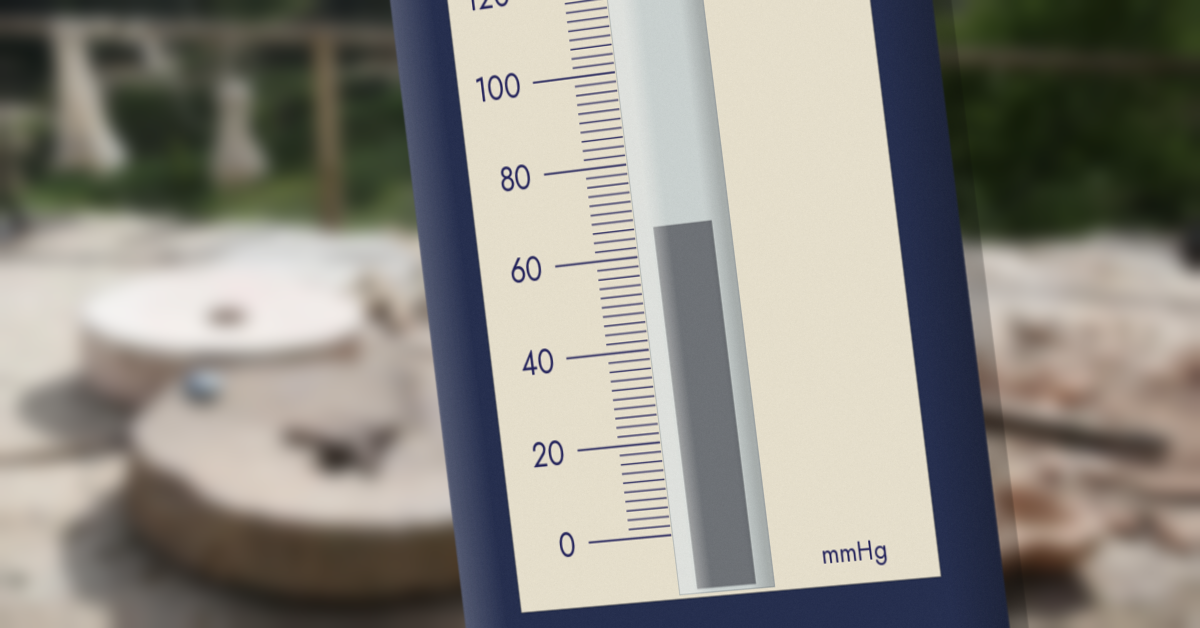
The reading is 66
